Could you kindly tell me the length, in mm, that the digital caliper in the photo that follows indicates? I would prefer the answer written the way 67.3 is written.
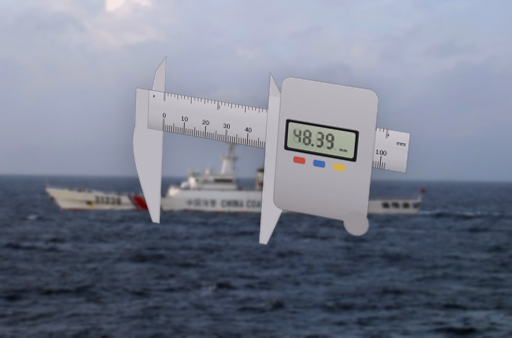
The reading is 48.39
